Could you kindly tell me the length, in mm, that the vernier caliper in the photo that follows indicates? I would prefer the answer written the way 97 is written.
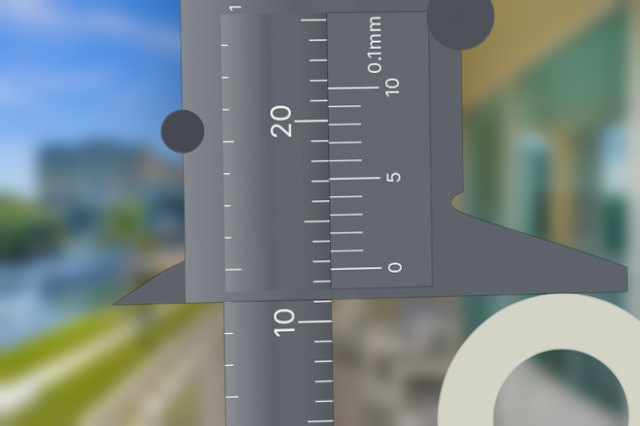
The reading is 12.6
